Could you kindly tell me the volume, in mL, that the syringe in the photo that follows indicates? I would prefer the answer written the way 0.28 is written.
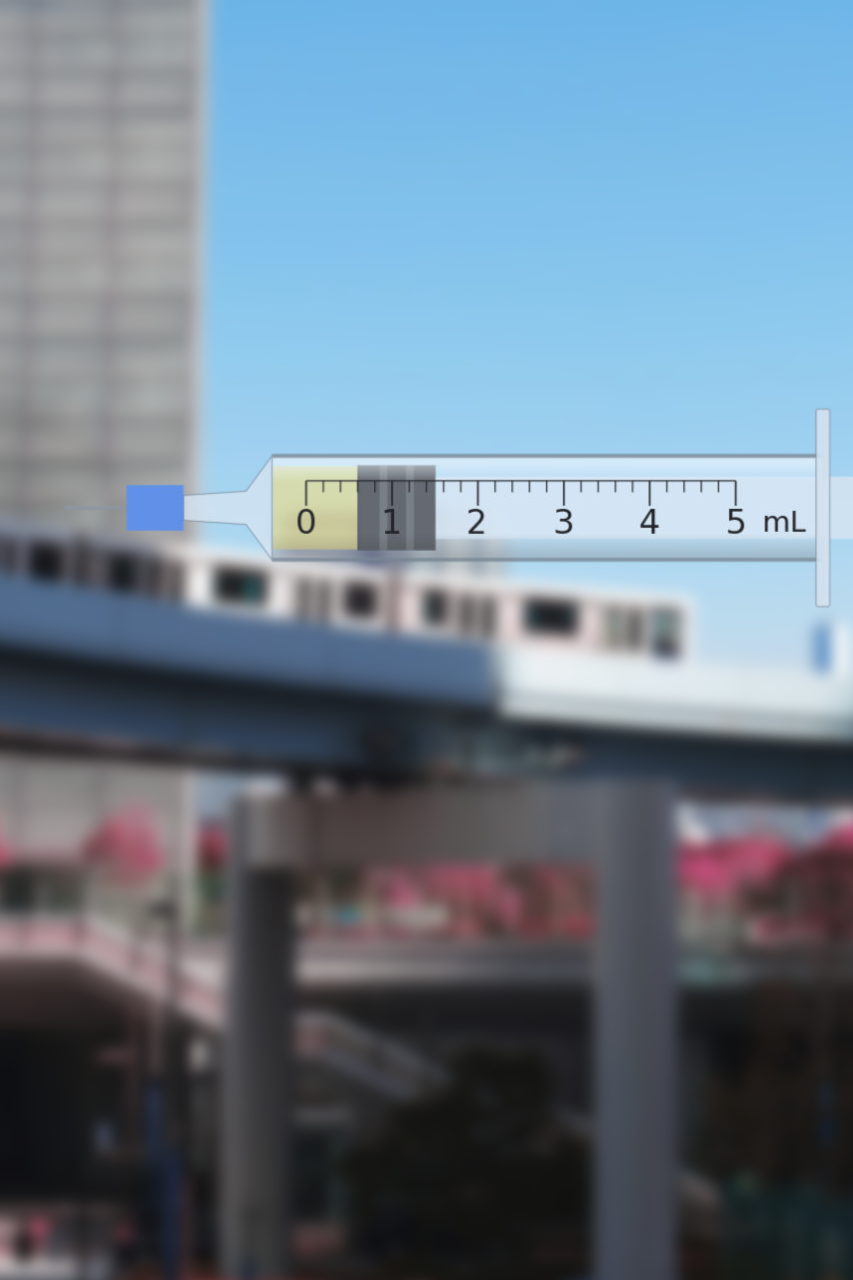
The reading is 0.6
